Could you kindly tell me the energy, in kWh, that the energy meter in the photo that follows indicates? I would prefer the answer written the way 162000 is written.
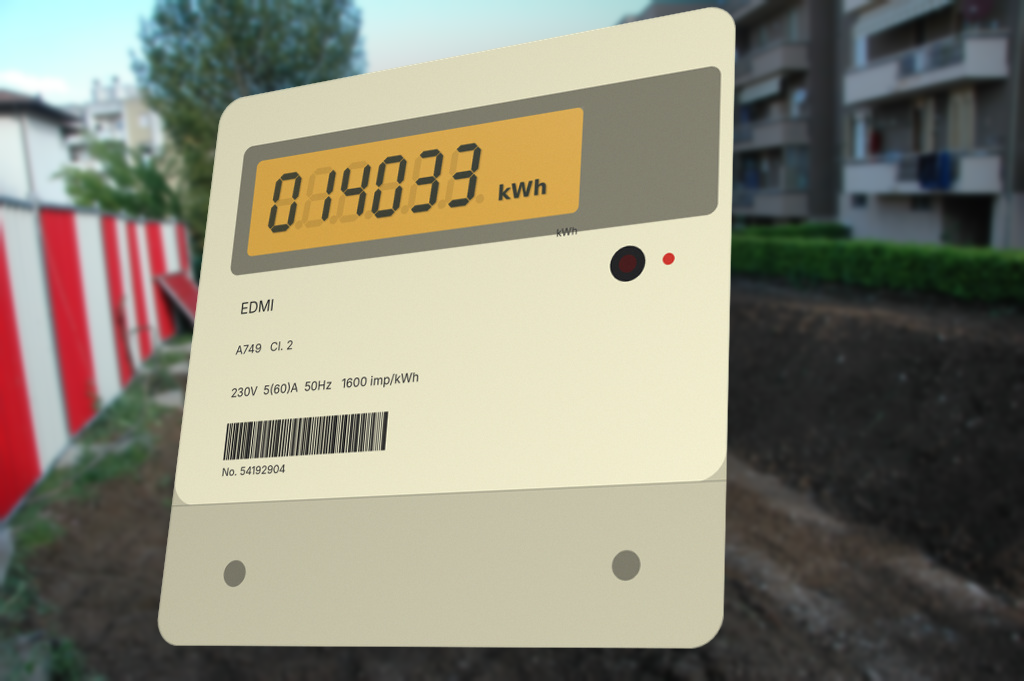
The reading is 14033
